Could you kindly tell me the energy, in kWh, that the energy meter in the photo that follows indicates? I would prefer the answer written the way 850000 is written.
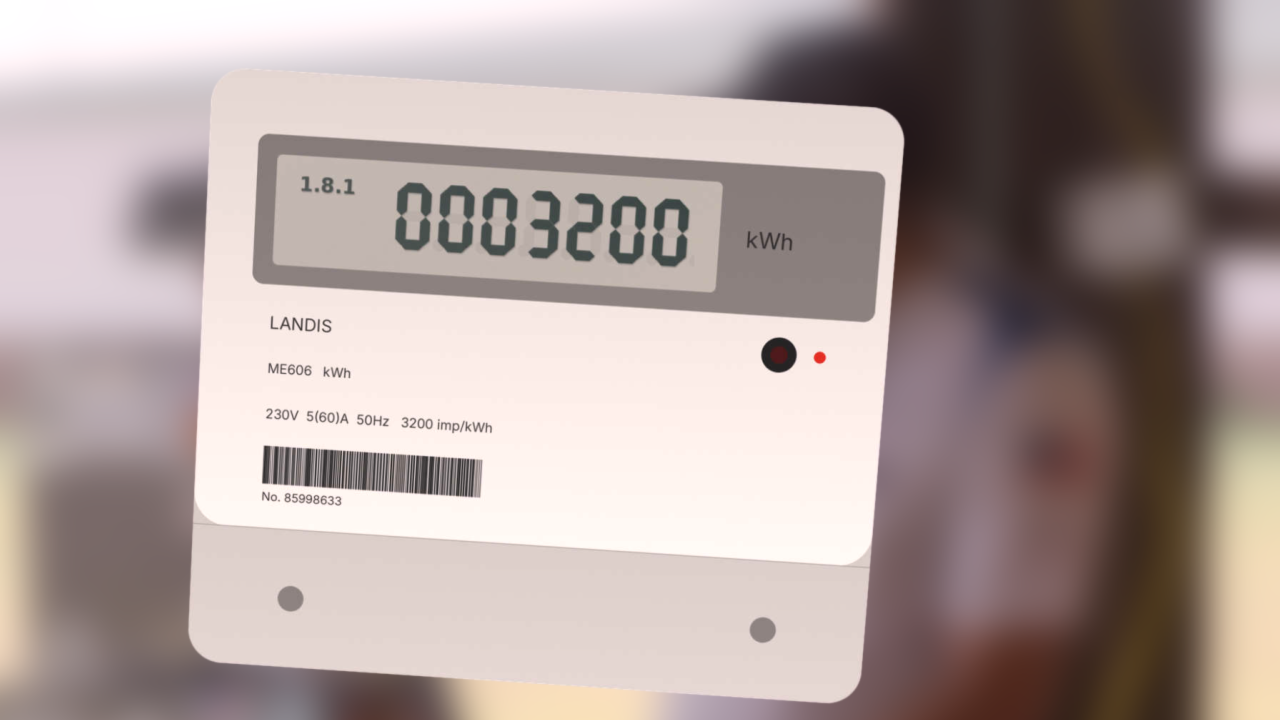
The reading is 3200
